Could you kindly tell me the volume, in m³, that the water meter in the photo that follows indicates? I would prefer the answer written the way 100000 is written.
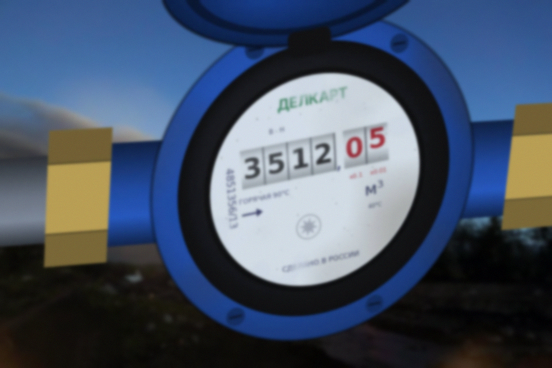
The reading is 3512.05
